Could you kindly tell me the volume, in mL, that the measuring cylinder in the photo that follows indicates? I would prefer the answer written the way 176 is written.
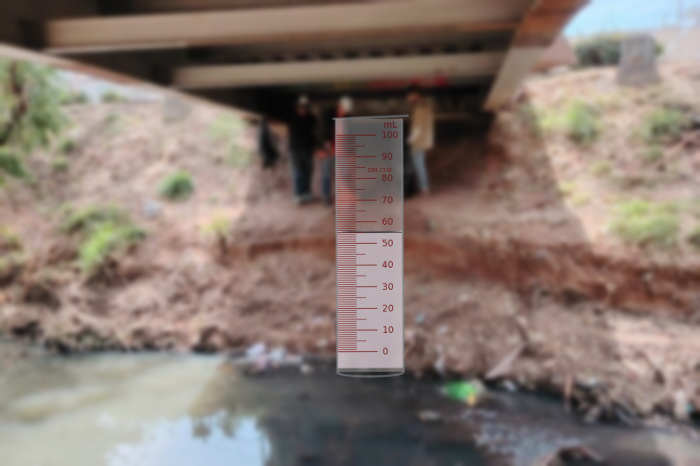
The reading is 55
